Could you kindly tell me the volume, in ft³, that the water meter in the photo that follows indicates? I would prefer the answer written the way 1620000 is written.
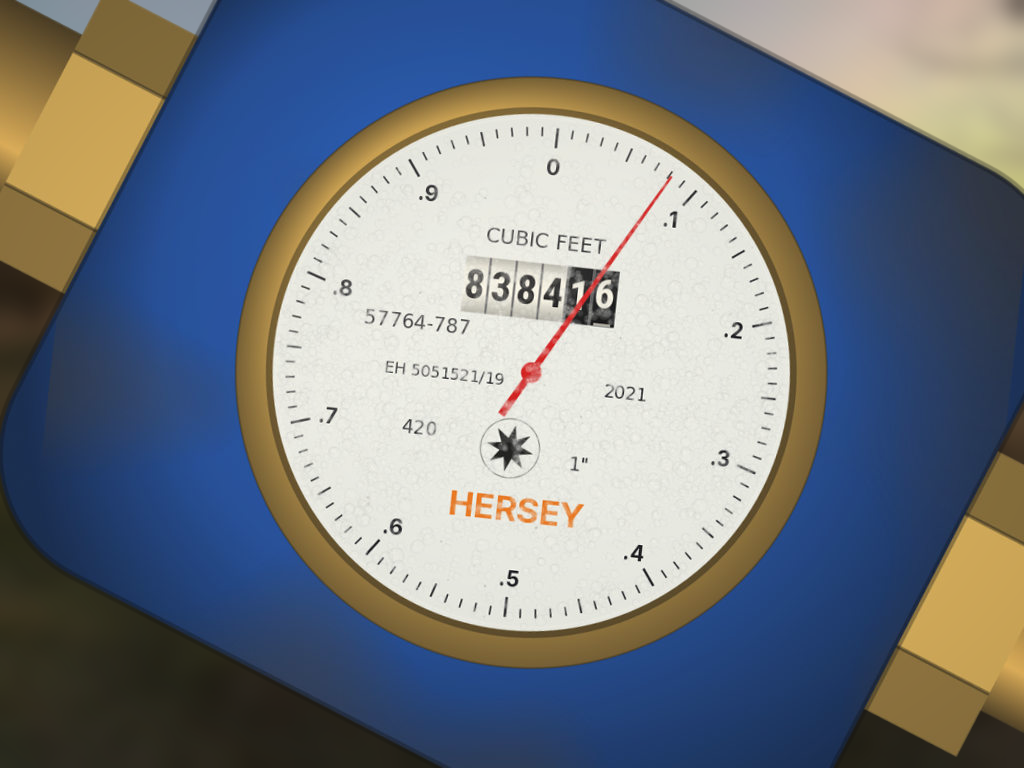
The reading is 838416.08
